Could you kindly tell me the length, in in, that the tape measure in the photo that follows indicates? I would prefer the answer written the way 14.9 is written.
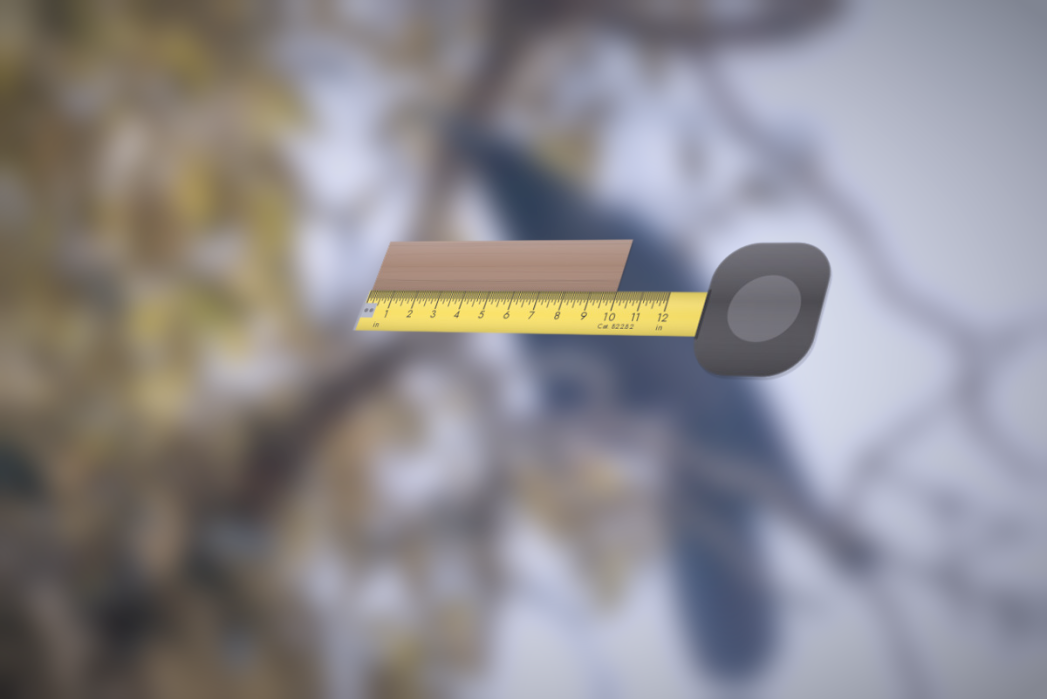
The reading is 10
